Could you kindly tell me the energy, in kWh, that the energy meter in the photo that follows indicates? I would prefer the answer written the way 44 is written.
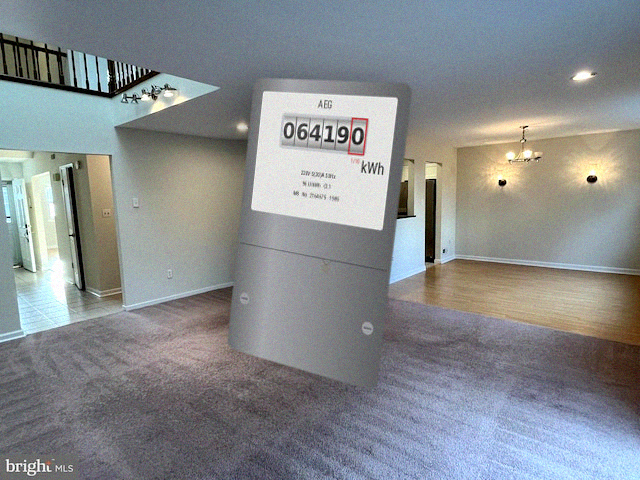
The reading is 6419.0
